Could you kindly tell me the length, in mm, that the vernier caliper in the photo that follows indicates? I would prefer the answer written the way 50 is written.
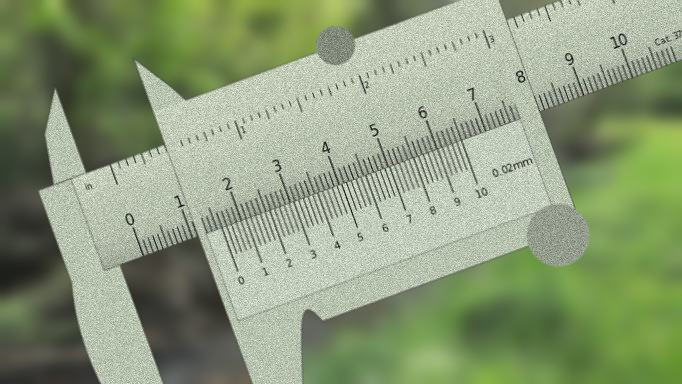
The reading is 16.0
